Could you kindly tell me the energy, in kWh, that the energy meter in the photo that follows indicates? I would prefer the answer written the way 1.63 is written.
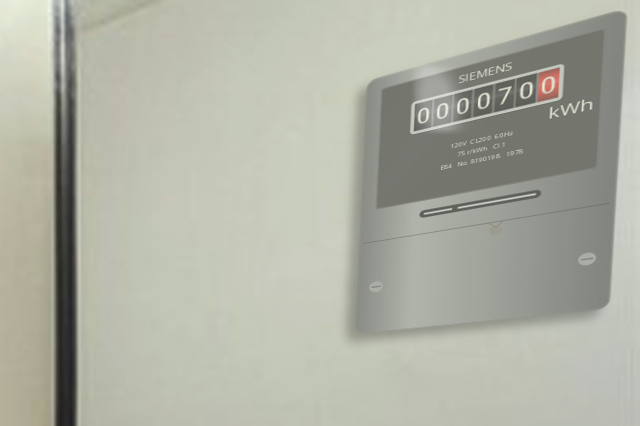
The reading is 70.0
